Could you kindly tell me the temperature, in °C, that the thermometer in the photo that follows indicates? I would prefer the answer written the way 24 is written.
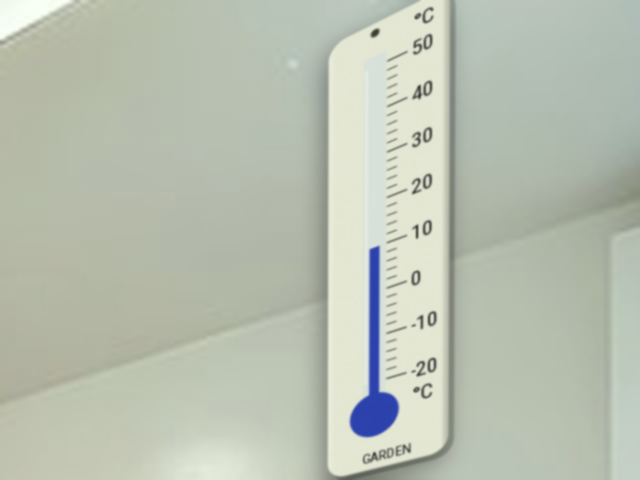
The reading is 10
